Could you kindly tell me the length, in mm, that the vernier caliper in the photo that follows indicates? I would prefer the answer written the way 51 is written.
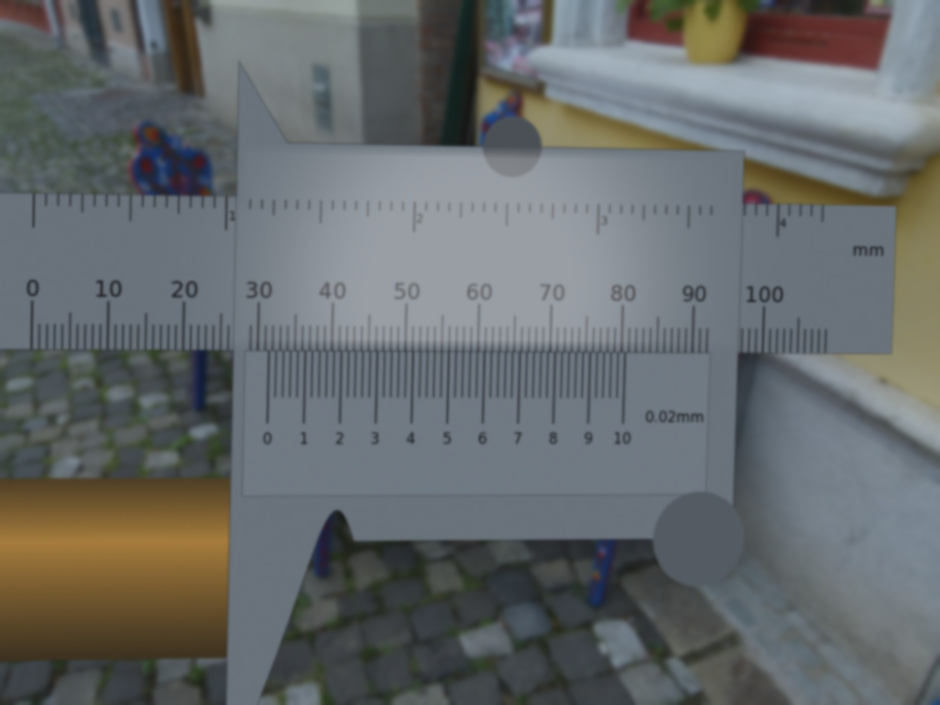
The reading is 31.5
